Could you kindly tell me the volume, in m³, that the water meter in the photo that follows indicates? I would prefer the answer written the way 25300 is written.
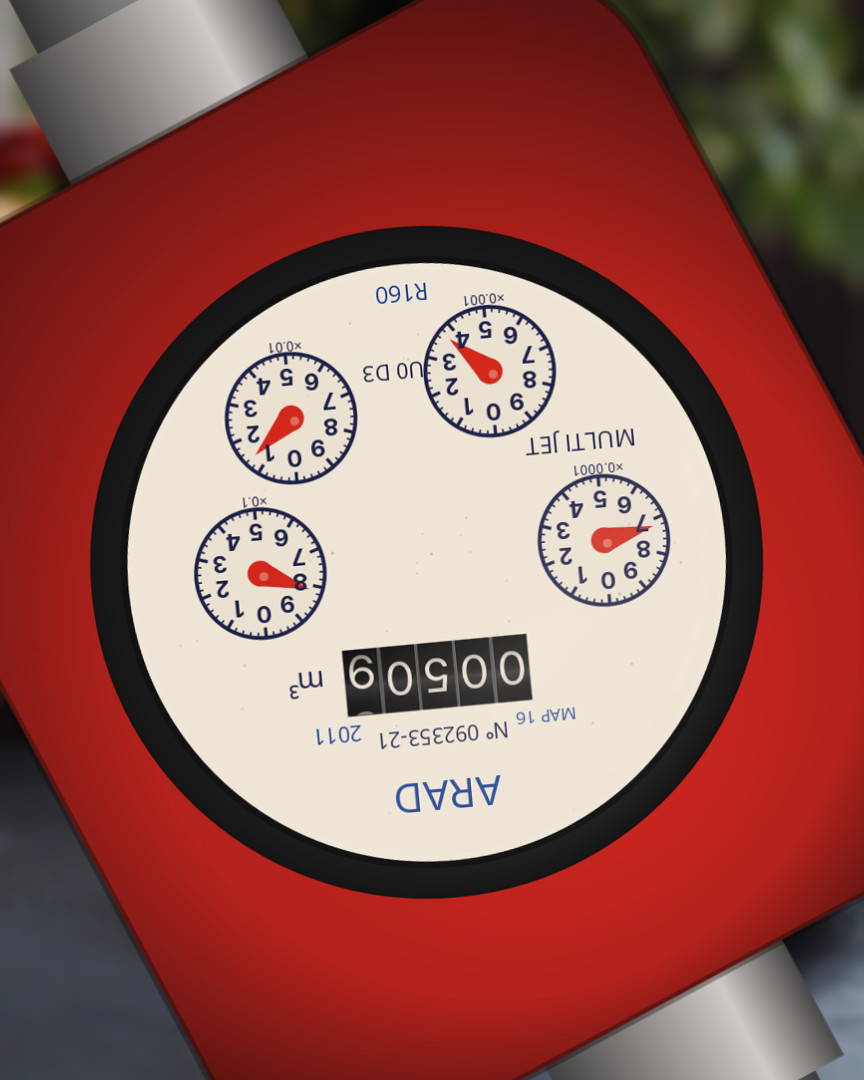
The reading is 508.8137
